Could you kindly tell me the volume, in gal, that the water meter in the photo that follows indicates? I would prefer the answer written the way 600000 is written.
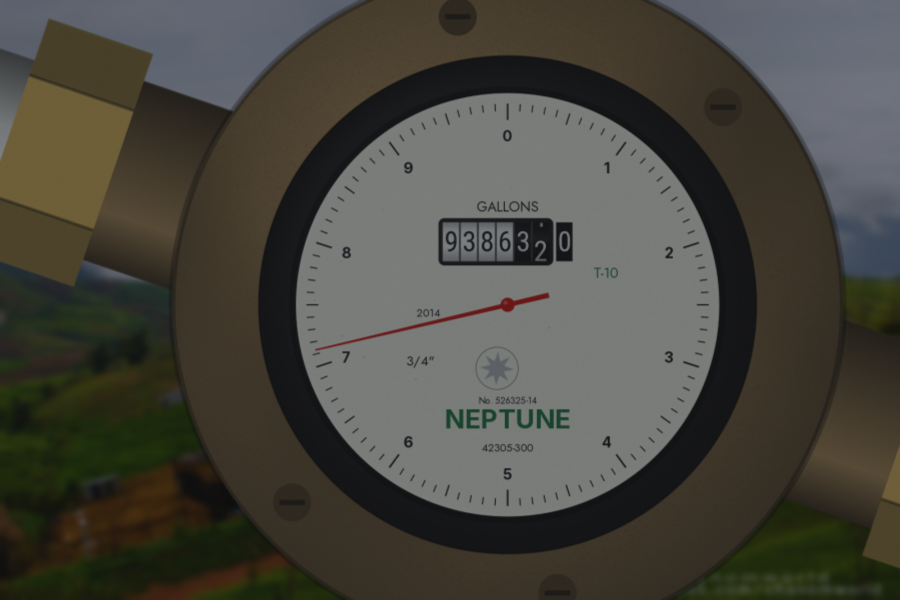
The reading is 9386317.1
